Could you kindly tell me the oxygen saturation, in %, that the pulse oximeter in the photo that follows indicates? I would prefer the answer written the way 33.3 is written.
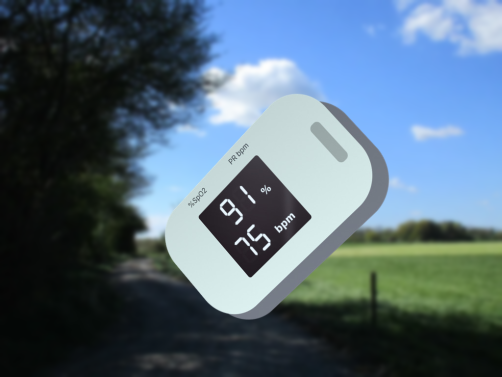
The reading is 91
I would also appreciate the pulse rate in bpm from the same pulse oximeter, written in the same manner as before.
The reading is 75
